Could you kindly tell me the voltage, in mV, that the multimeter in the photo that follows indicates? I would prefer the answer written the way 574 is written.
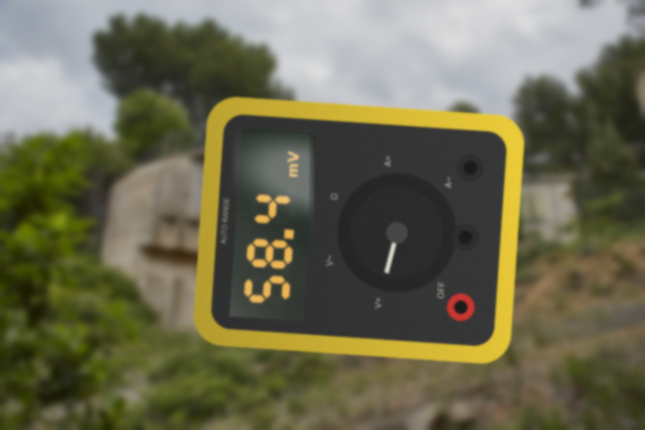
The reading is 58.4
